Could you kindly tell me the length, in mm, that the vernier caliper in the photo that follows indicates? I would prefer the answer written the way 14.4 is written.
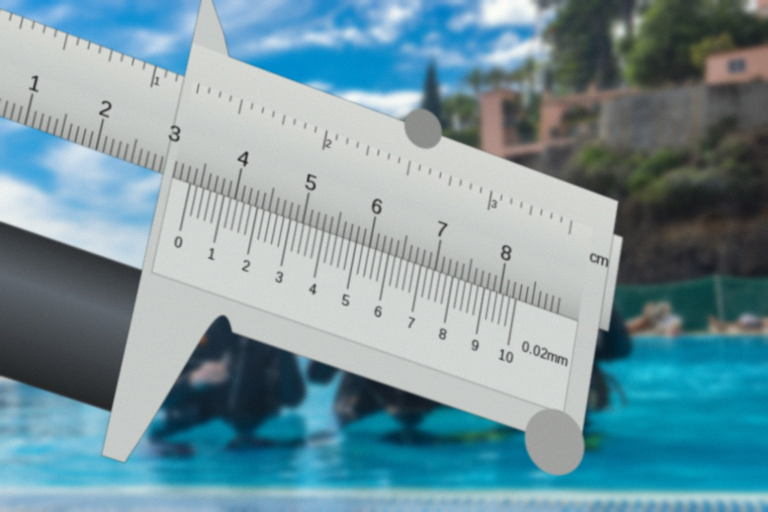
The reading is 33.5
